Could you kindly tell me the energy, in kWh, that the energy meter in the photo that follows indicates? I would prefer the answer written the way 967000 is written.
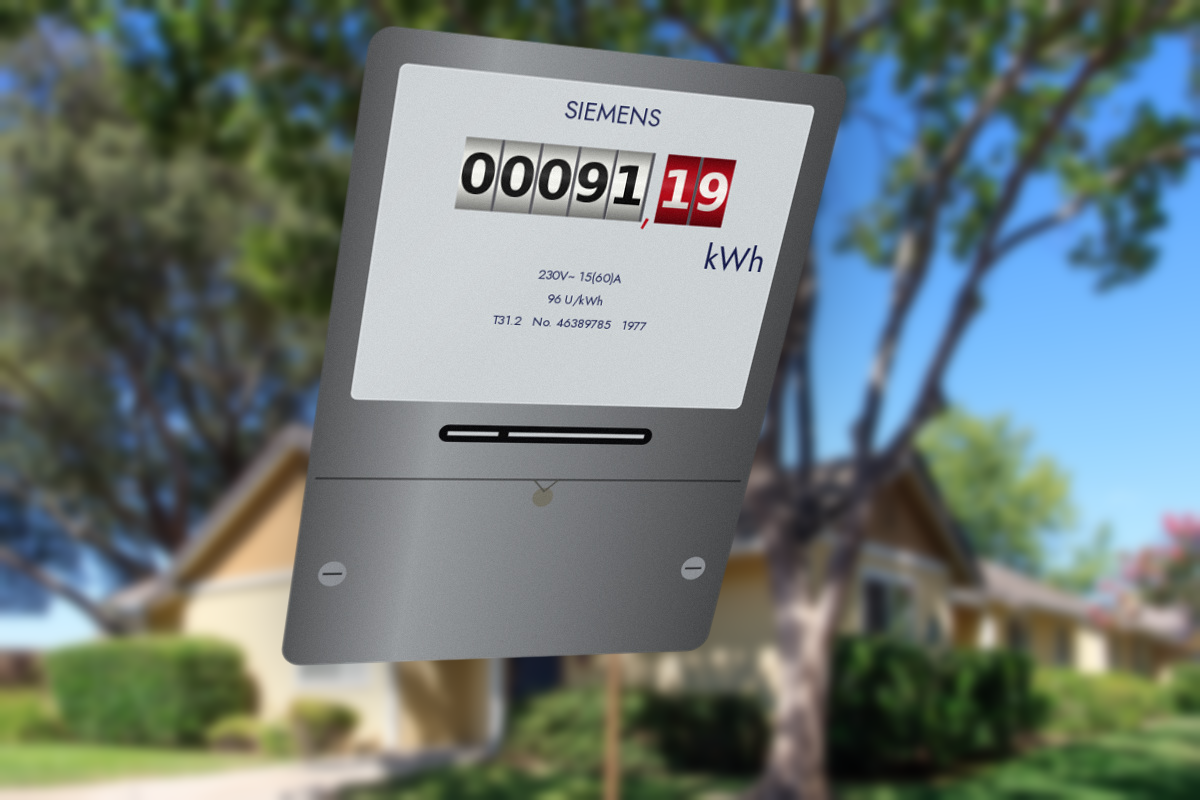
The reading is 91.19
